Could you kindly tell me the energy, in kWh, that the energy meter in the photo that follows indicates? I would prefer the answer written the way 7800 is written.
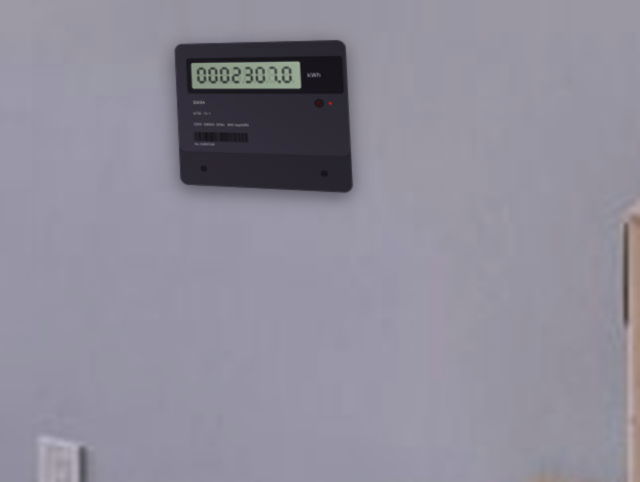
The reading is 2307.0
